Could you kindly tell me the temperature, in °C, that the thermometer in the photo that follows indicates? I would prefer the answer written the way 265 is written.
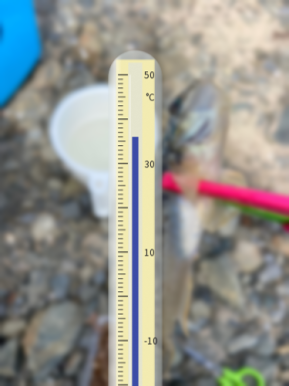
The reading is 36
